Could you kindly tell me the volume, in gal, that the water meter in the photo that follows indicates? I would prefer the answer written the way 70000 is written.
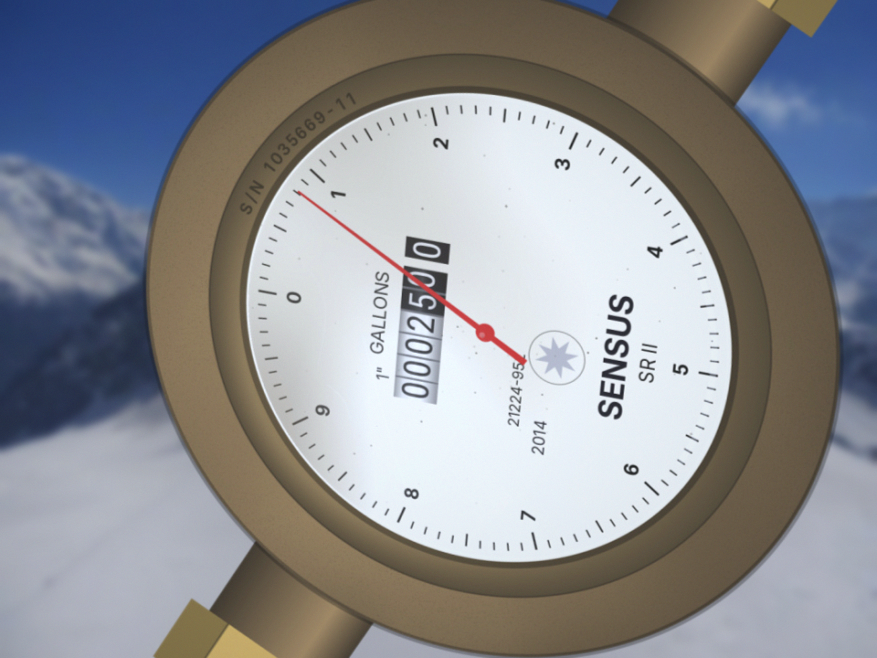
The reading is 2500.8
